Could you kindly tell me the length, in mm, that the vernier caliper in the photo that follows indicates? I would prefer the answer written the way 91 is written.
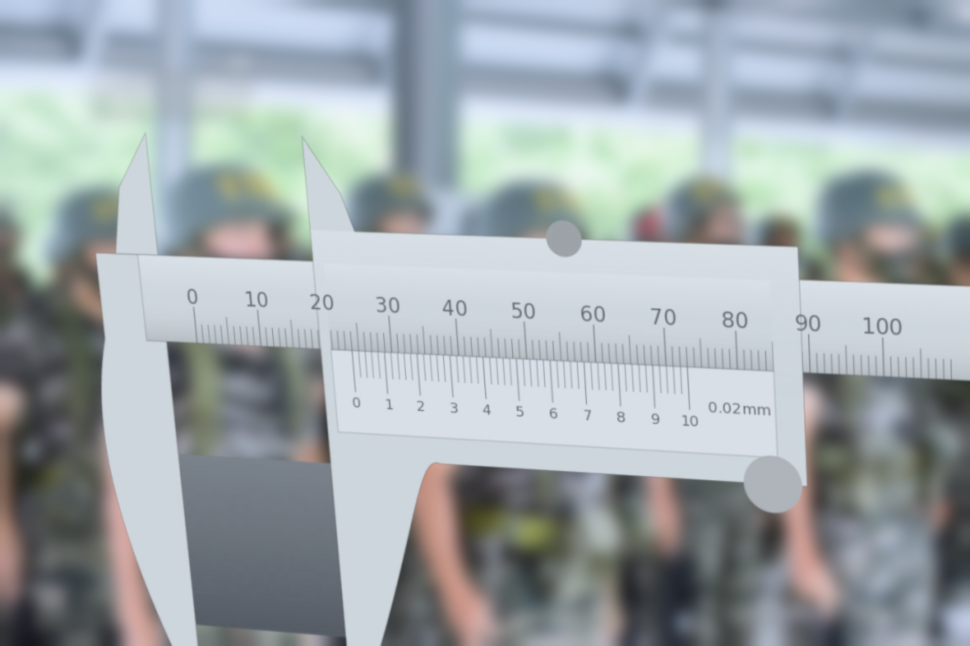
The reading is 24.0
